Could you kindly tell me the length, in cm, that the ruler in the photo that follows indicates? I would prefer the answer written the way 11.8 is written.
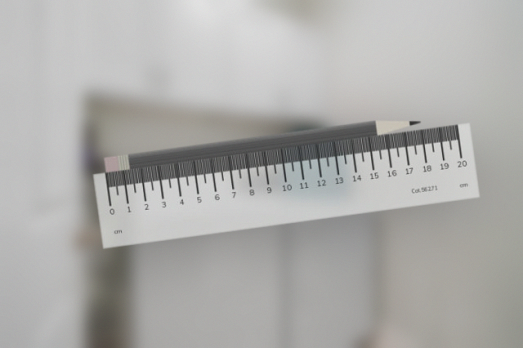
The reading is 18
